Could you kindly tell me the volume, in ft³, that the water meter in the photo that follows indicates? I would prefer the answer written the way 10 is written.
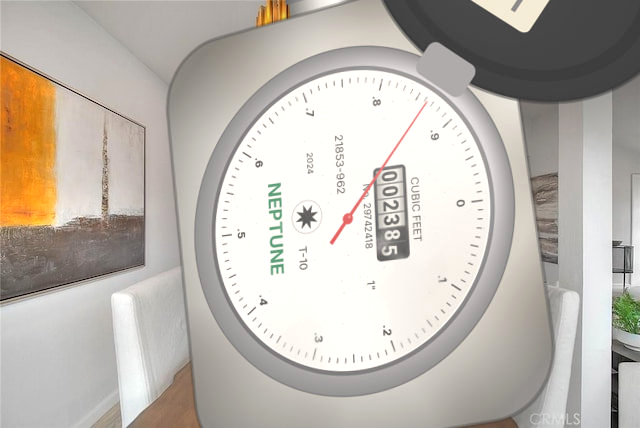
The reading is 2384.86
